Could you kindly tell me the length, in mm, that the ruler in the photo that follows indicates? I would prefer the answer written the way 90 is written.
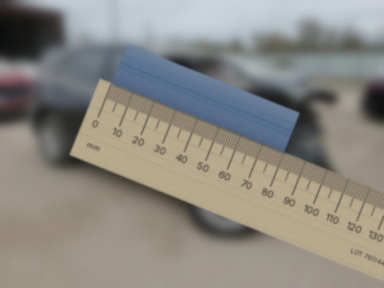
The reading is 80
